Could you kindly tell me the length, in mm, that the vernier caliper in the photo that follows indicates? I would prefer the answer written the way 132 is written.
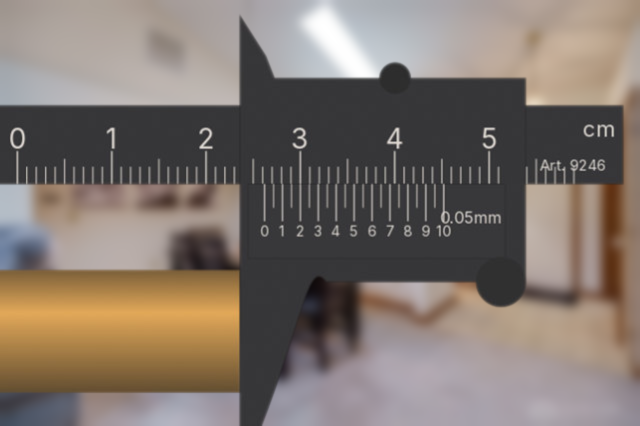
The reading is 26.2
